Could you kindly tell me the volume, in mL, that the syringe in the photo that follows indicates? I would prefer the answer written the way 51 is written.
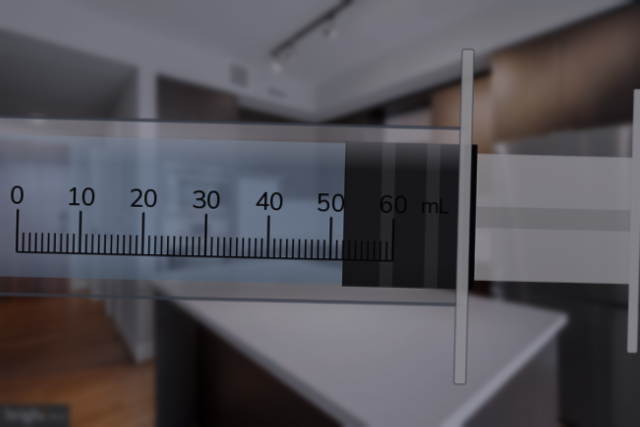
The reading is 52
